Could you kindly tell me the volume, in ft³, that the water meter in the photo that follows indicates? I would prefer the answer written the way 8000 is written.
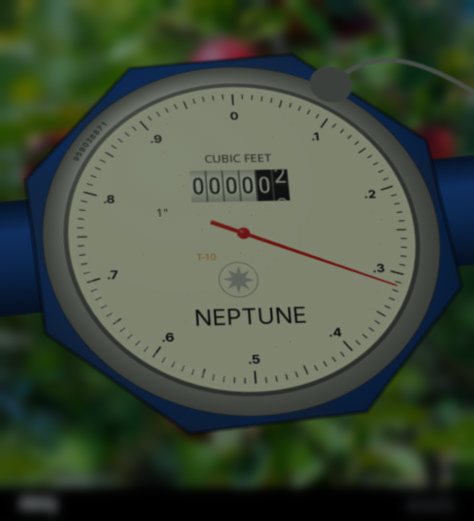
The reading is 2.31
